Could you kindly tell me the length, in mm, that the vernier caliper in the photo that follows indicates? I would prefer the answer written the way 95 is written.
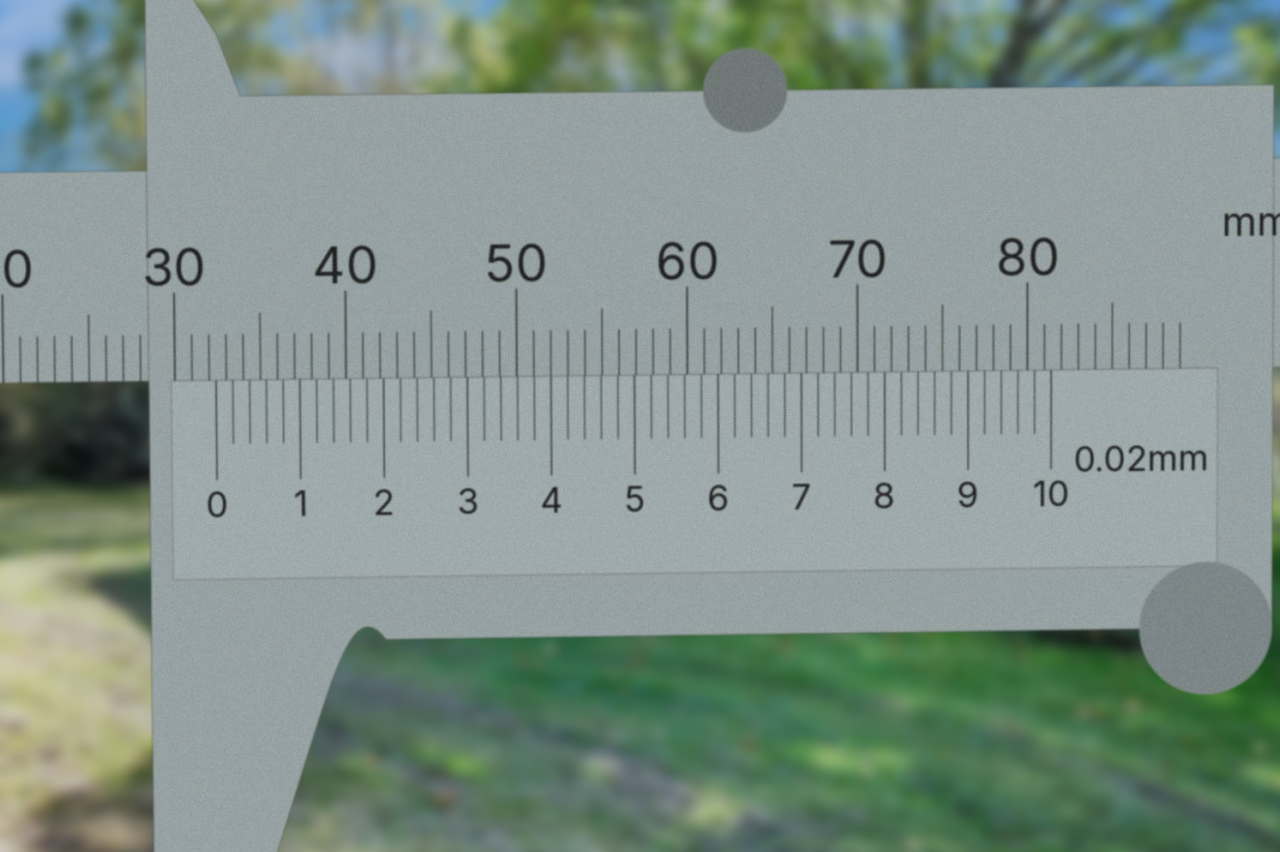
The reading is 32.4
